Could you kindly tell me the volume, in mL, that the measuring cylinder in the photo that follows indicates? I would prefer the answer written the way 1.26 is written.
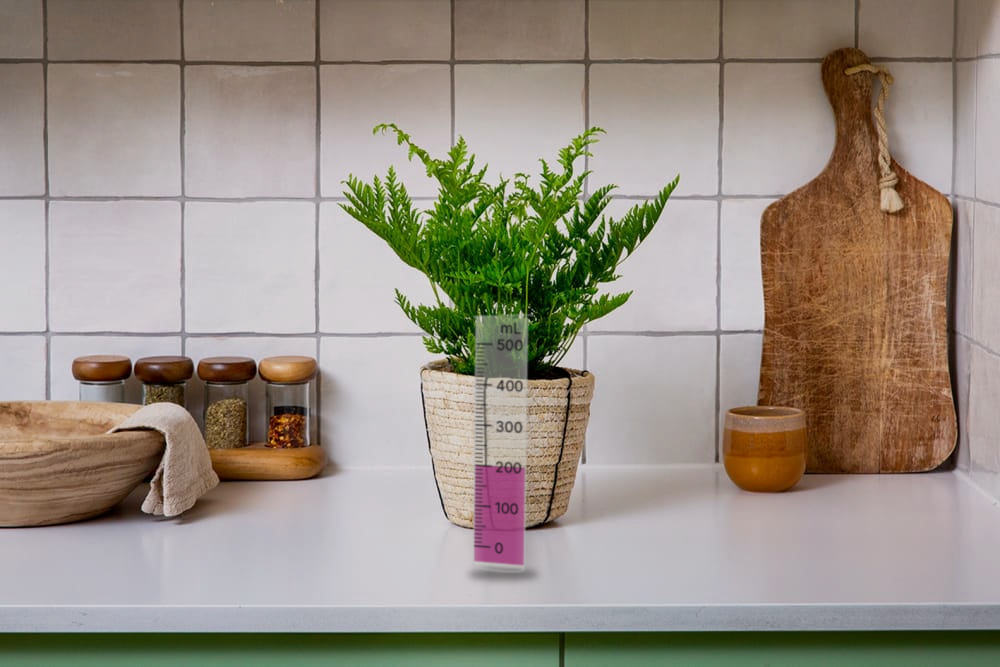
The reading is 200
